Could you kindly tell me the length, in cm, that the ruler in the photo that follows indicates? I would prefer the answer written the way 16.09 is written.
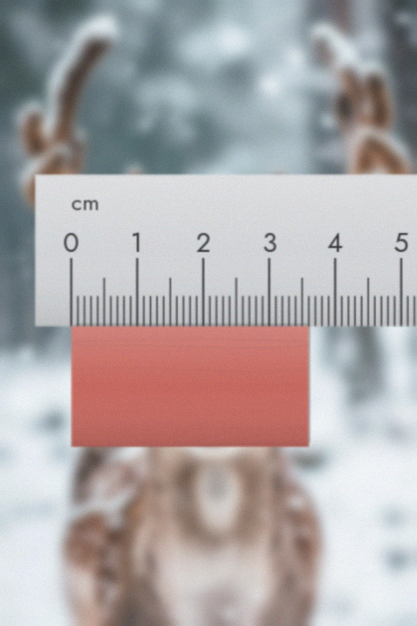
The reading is 3.6
